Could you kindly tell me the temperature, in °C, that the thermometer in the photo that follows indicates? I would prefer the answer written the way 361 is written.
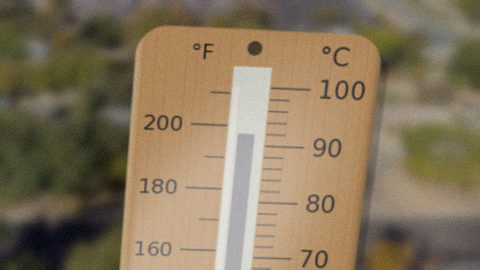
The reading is 92
